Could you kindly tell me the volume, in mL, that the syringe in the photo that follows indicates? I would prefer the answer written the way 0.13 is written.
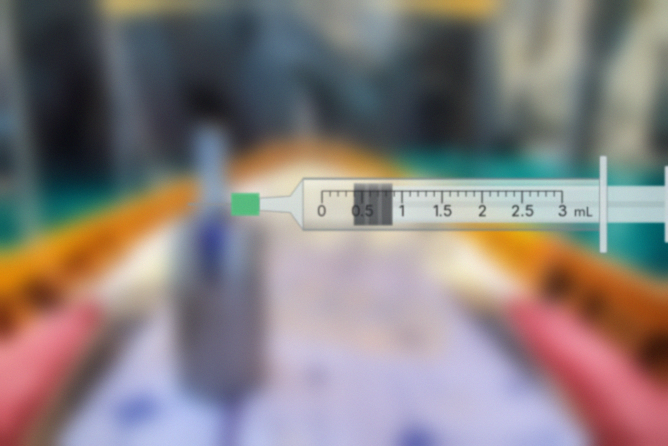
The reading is 0.4
